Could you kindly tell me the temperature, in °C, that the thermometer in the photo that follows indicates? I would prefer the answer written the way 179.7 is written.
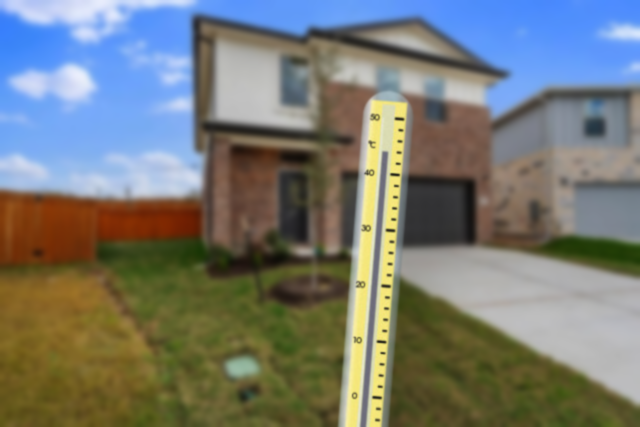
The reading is 44
